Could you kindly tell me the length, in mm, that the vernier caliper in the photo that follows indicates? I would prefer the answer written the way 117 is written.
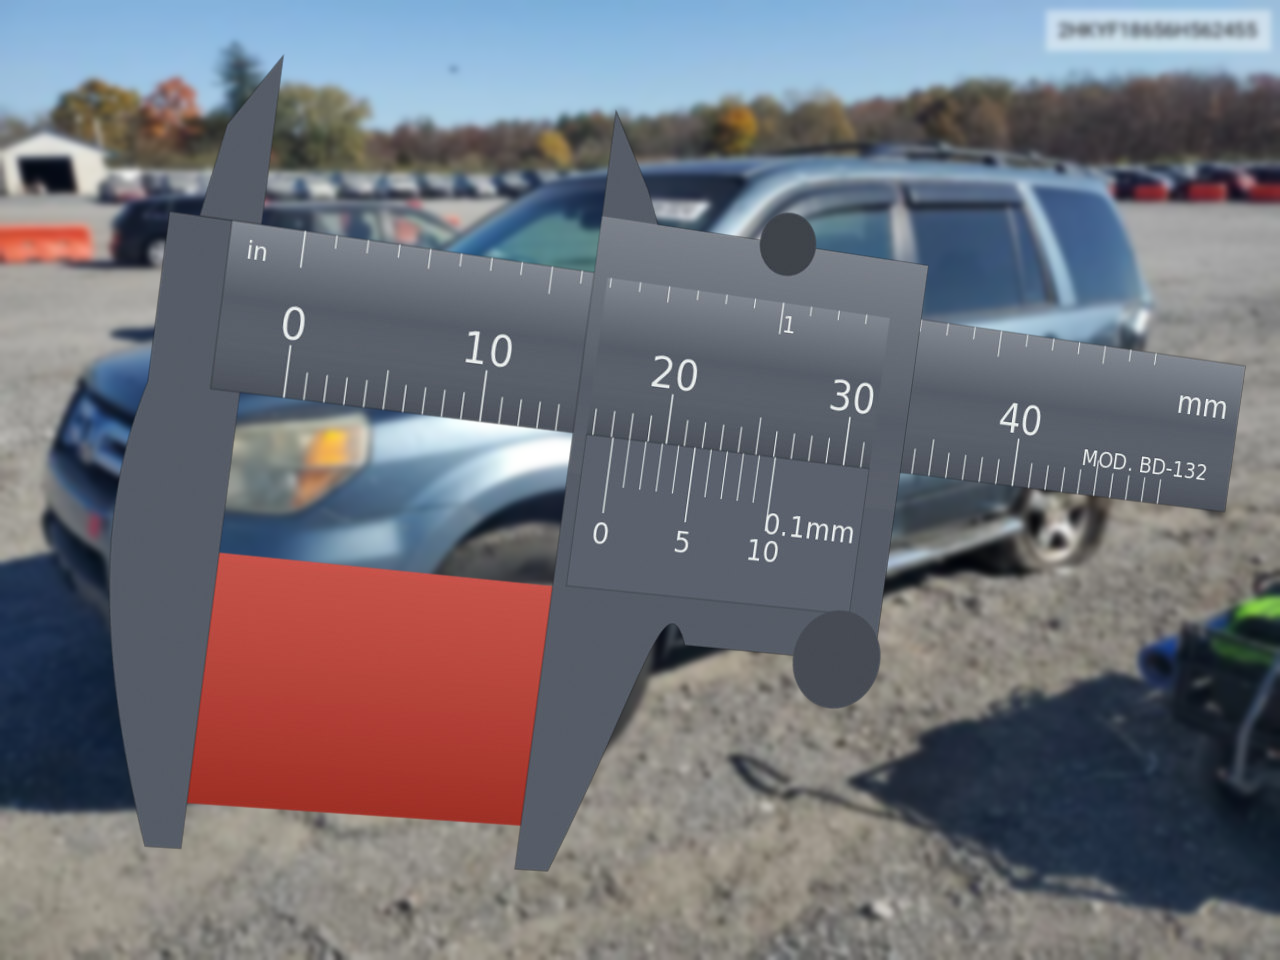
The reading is 17.1
